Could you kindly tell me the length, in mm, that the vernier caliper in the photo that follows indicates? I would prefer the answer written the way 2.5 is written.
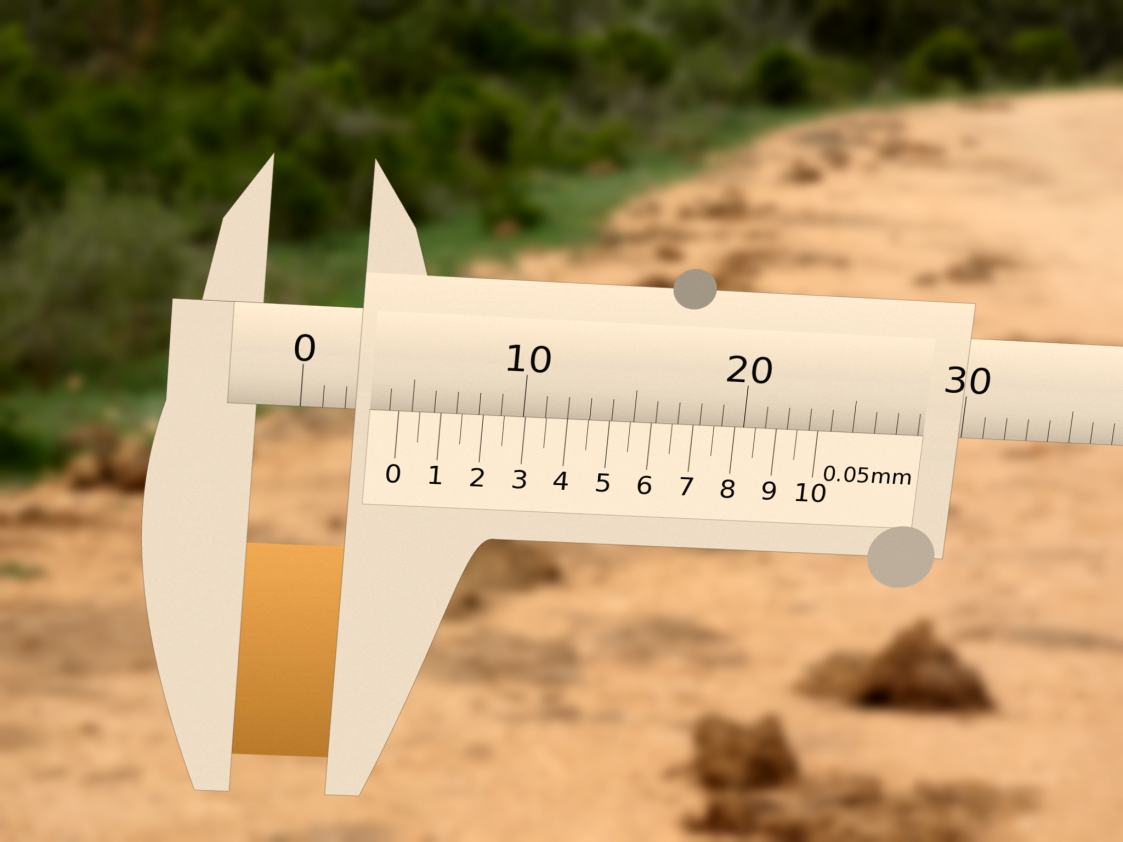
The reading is 4.40
